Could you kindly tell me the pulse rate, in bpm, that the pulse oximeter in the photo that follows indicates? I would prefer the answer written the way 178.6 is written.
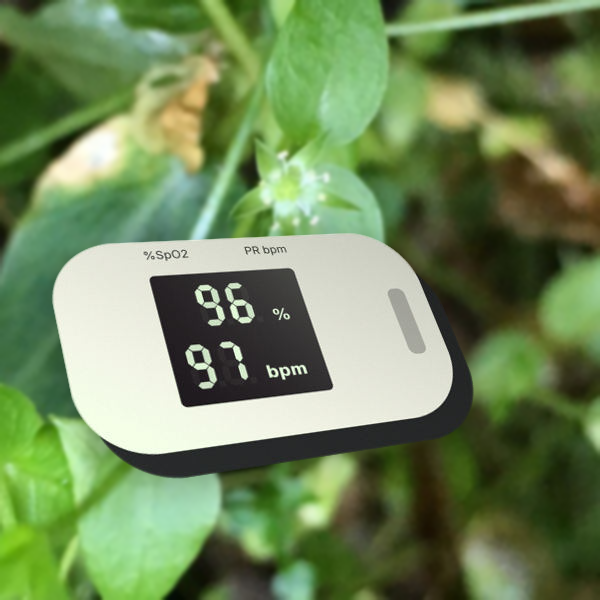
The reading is 97
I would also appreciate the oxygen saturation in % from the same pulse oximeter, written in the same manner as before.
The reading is 96
